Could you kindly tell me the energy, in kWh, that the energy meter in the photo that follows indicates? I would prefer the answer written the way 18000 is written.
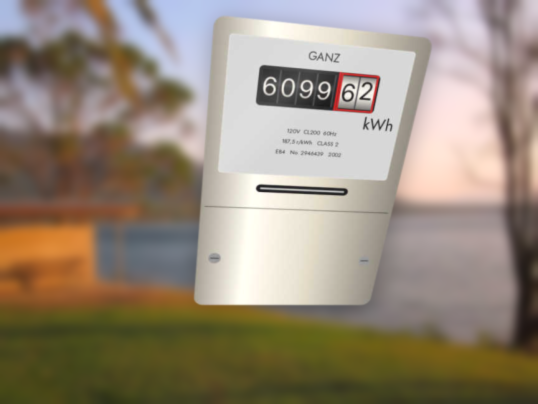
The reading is 6099.62
